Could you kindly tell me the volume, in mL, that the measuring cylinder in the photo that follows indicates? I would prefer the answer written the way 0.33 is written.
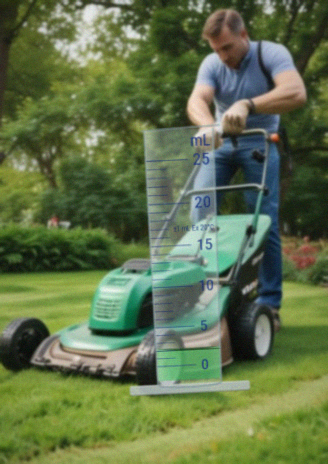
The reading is 2
